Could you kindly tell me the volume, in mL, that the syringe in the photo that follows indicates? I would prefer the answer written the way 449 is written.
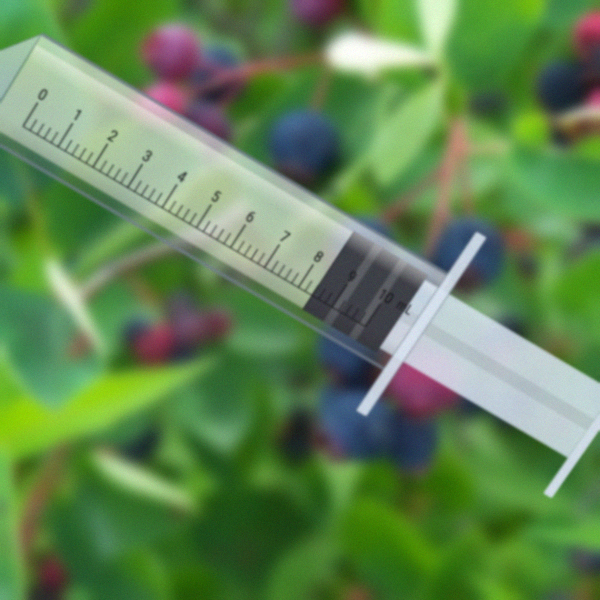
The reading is 8.4
